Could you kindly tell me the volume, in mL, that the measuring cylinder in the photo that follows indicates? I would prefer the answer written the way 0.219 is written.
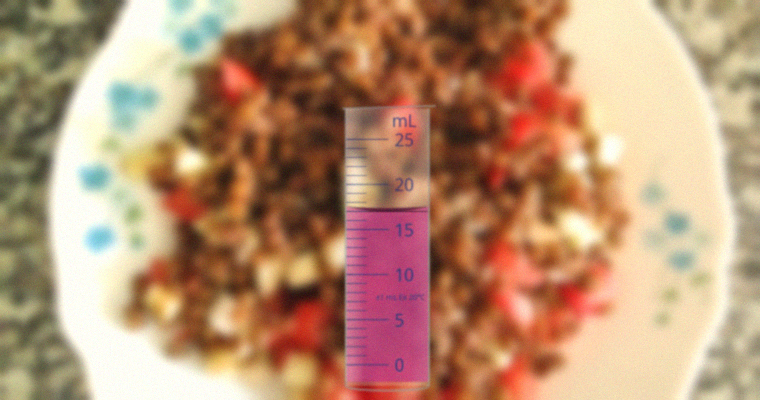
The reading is 17
